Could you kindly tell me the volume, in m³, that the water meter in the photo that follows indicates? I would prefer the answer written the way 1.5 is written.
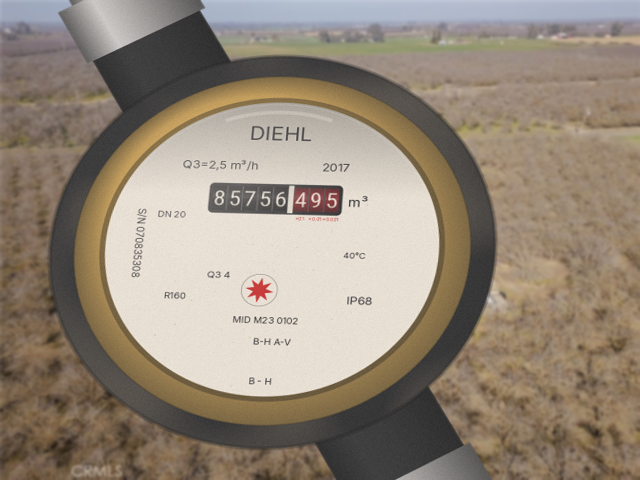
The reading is 85756.495
